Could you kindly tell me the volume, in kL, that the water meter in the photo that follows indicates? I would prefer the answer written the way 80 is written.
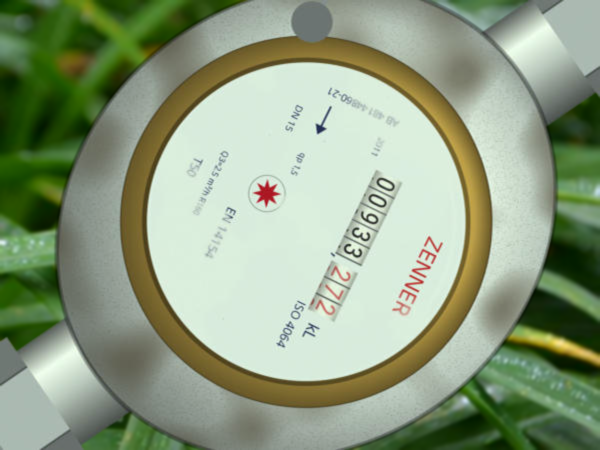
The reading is 933.272
